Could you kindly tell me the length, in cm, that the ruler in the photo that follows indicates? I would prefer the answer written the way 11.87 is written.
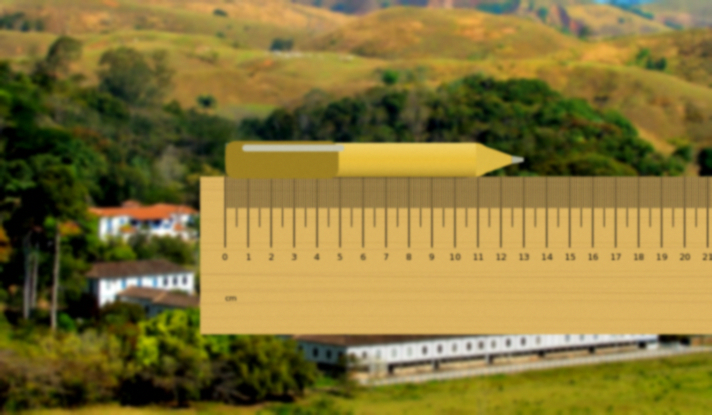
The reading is 13
